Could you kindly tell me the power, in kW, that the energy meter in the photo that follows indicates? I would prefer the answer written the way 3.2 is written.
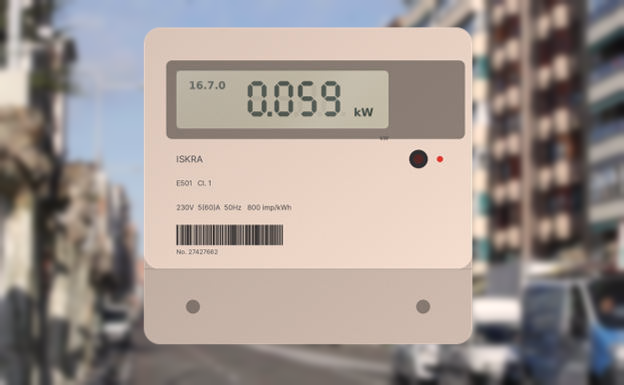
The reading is 0.059
